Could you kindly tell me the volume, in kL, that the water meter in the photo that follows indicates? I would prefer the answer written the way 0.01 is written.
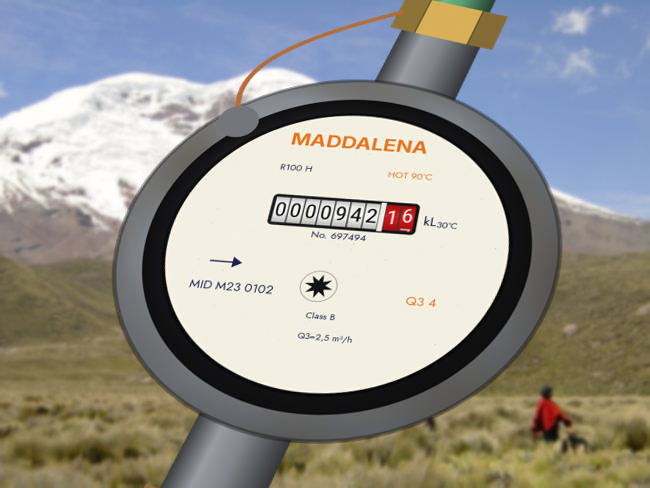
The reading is 942.16
